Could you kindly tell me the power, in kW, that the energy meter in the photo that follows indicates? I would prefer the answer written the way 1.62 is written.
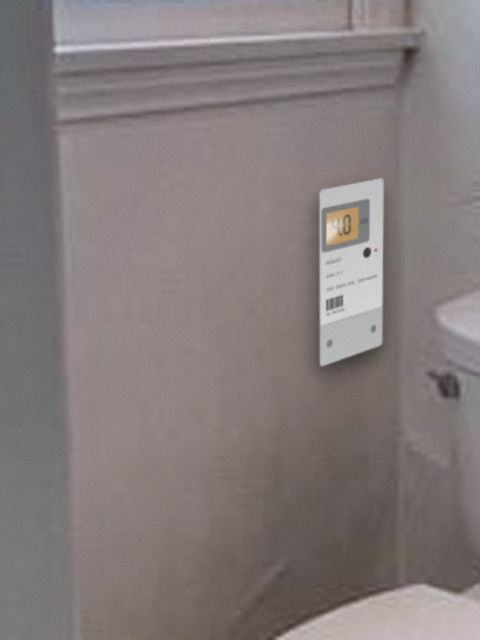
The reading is 4.0
